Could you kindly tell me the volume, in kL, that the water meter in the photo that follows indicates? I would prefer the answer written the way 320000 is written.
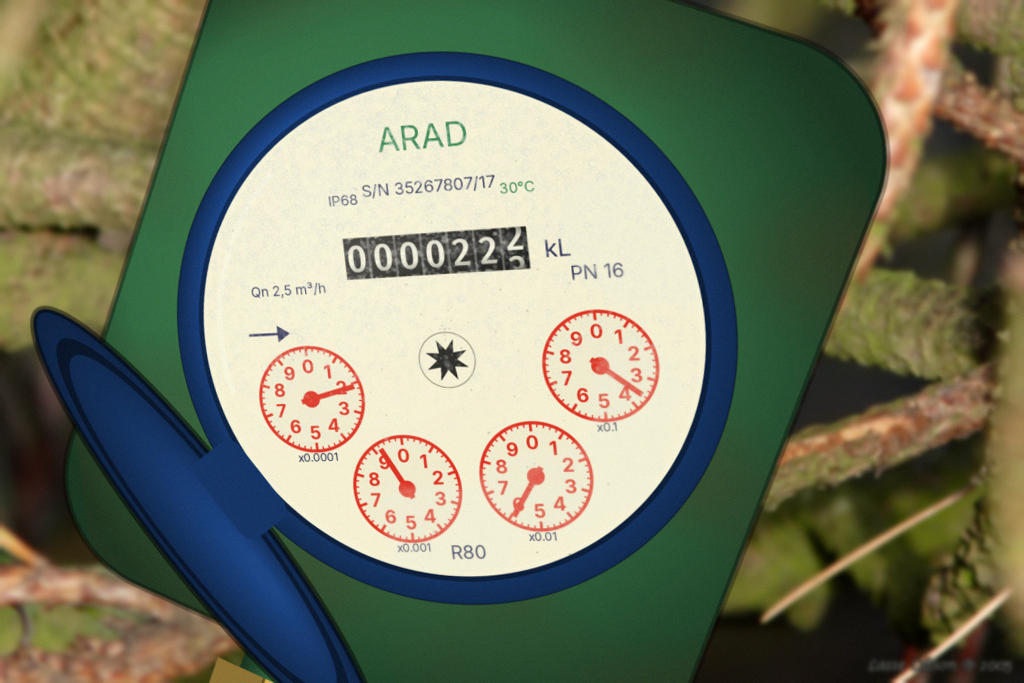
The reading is 222.3592
